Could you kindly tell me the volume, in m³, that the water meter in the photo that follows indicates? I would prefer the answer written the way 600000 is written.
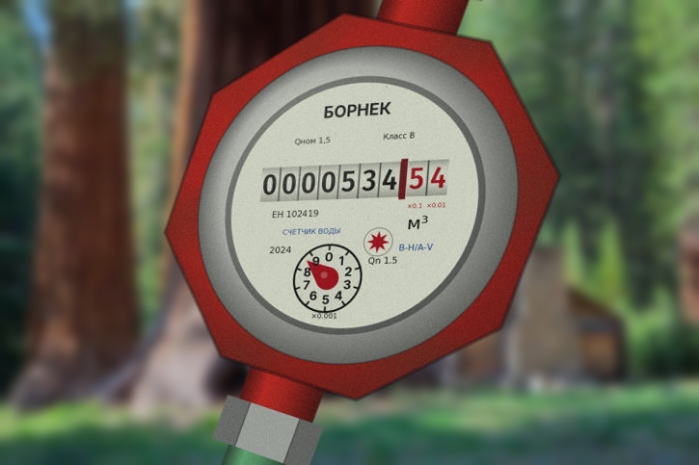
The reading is 534.548
